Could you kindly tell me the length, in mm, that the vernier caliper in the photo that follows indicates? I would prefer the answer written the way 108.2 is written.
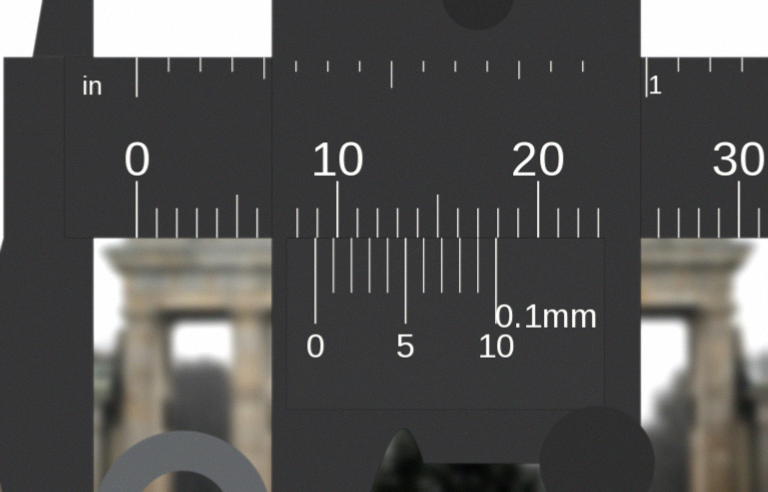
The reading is 8.9
